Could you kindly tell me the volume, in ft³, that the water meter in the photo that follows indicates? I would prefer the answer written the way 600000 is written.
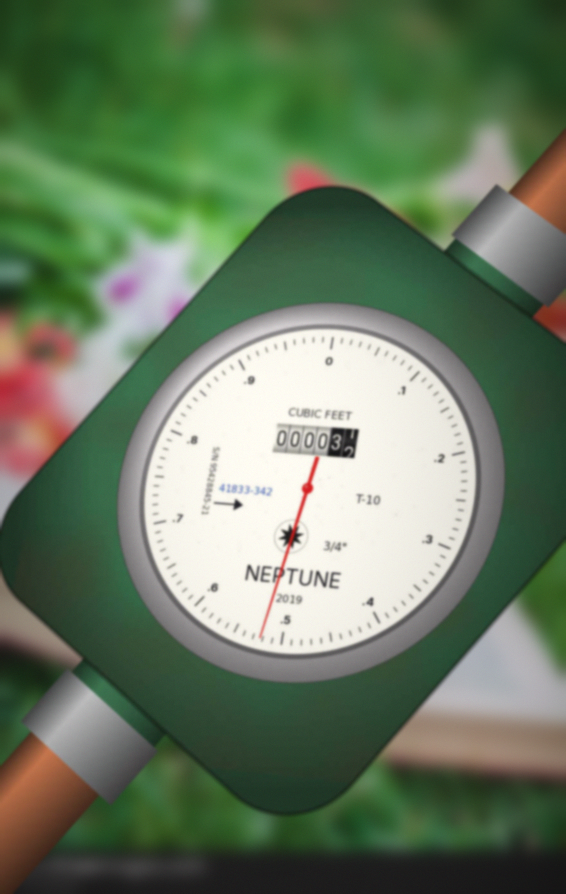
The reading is 31.52
